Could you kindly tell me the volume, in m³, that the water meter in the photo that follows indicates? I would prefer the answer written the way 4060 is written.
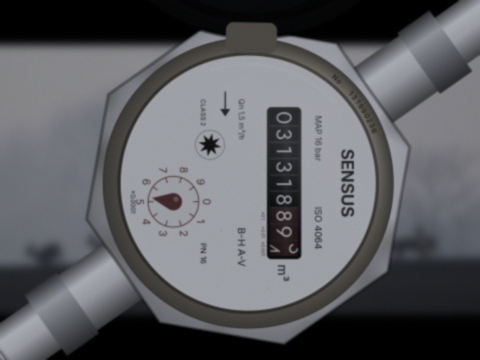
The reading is 31318.8935
